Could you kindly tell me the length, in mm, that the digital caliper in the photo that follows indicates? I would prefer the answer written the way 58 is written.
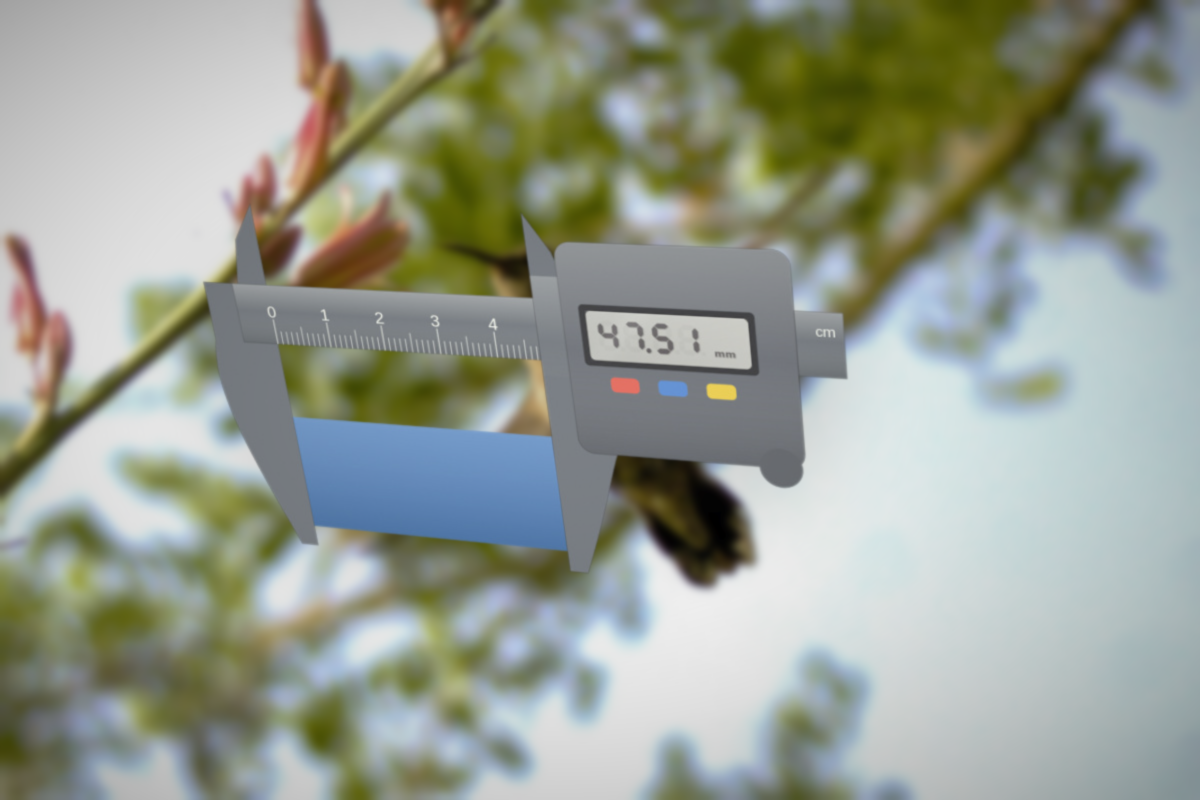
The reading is 47.51
